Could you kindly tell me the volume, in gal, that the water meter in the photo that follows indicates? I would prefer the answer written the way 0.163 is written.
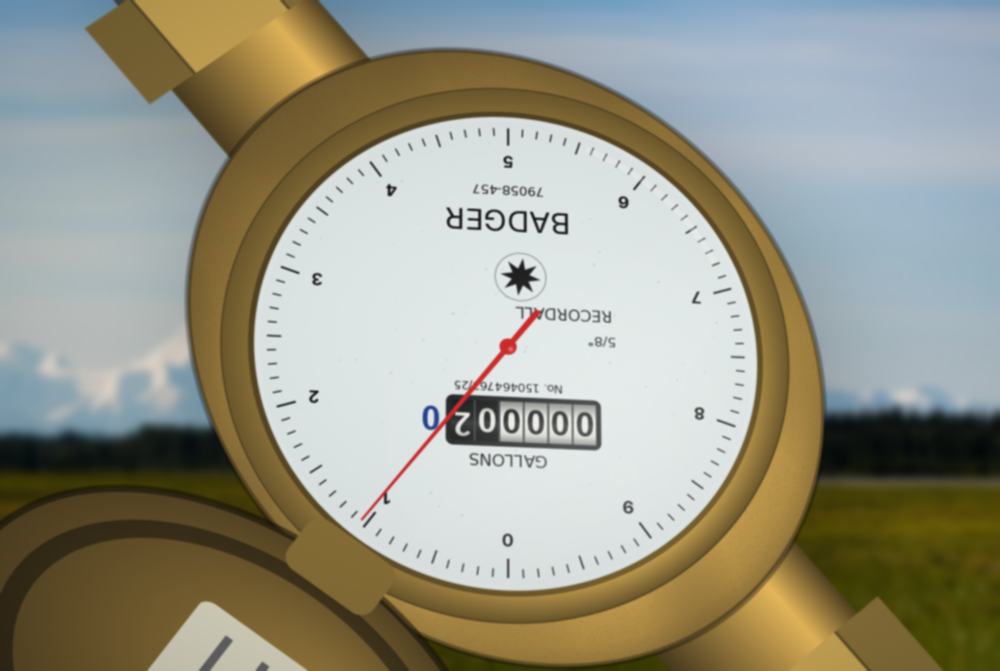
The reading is 21.0
